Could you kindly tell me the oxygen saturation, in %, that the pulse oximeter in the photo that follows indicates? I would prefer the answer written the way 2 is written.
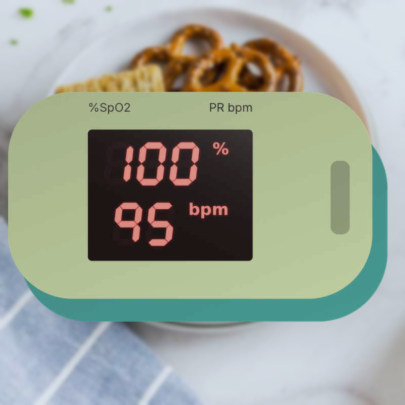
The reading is 100
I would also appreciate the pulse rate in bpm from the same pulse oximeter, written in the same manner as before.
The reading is 95
